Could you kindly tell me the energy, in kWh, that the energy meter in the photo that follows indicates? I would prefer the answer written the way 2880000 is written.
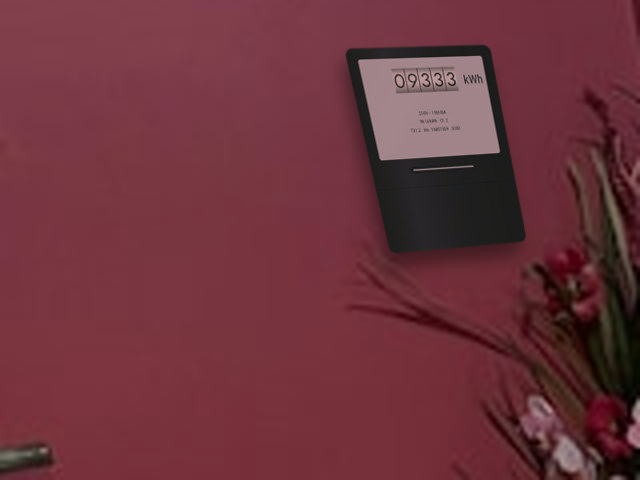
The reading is 9333
